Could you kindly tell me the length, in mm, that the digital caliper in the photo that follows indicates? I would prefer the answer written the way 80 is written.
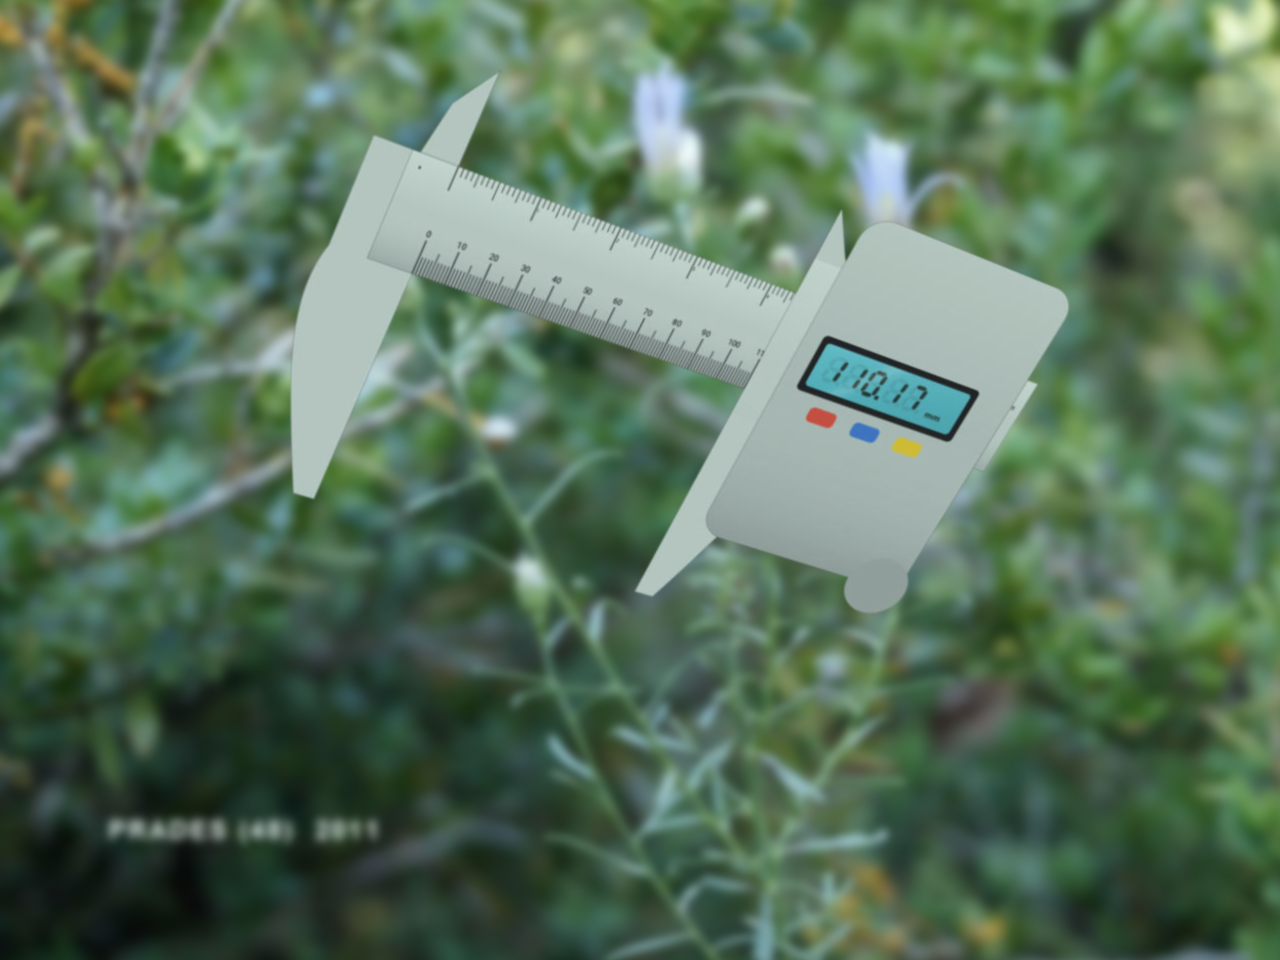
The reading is 110.17
